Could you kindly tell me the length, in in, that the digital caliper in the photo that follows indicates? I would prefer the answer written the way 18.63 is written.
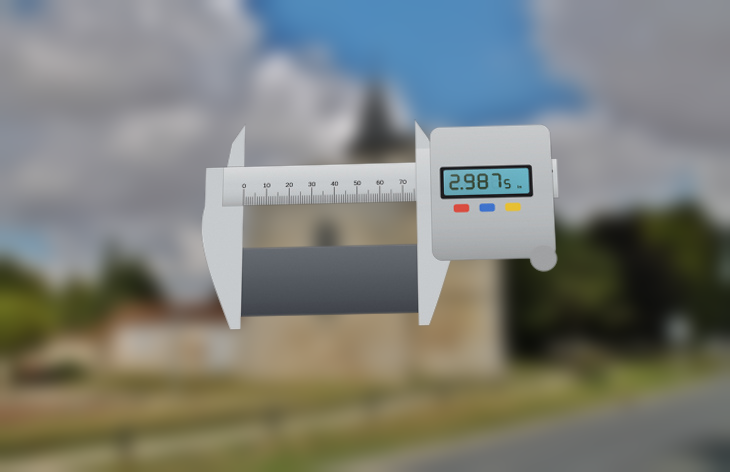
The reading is 2.9875
